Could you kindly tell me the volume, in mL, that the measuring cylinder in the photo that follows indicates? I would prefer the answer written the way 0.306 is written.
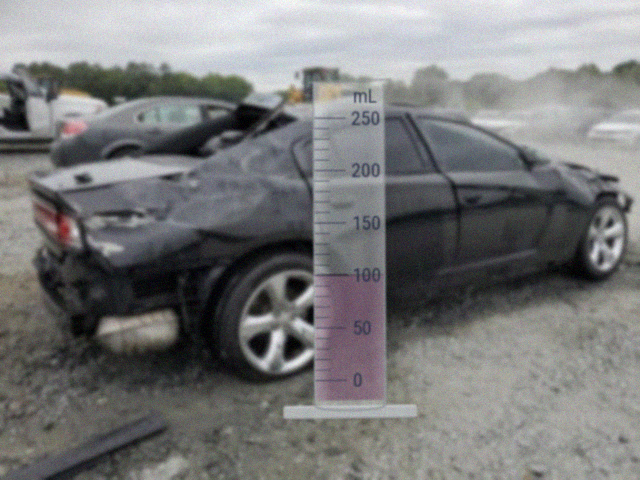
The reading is 100
